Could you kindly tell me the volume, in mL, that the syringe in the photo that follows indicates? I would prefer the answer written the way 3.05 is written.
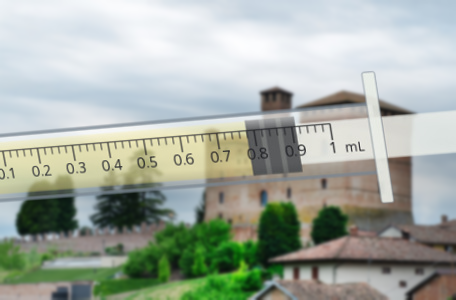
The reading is 0.78
